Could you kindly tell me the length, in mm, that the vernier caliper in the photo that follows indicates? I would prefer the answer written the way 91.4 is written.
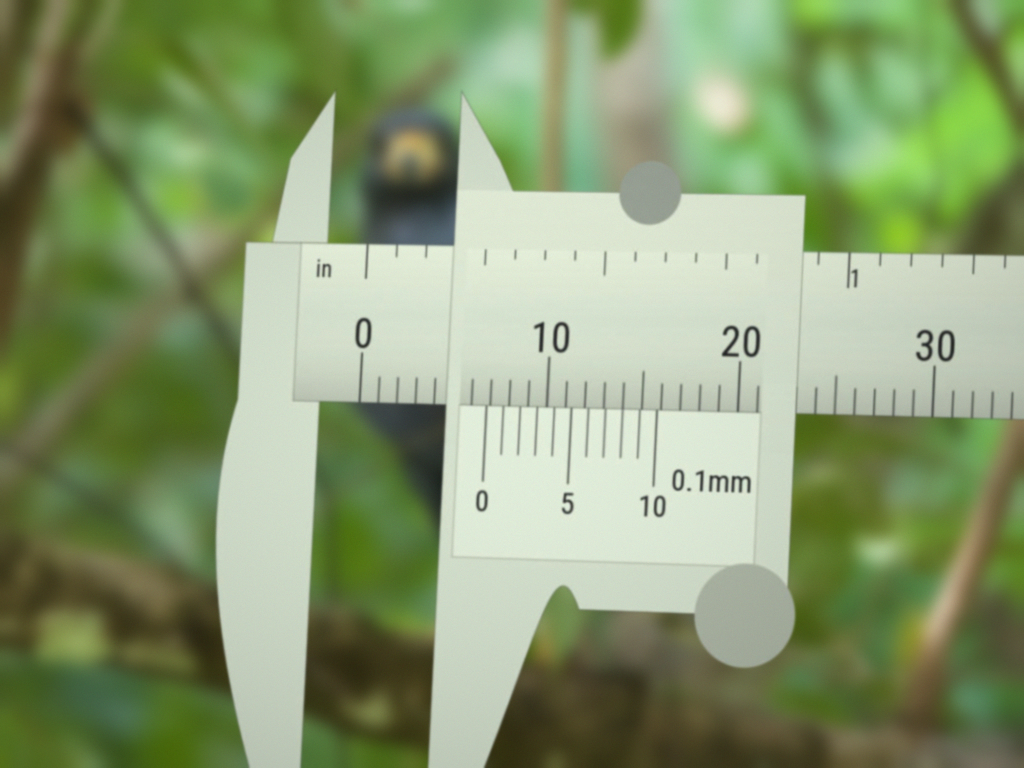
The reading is 6.8
